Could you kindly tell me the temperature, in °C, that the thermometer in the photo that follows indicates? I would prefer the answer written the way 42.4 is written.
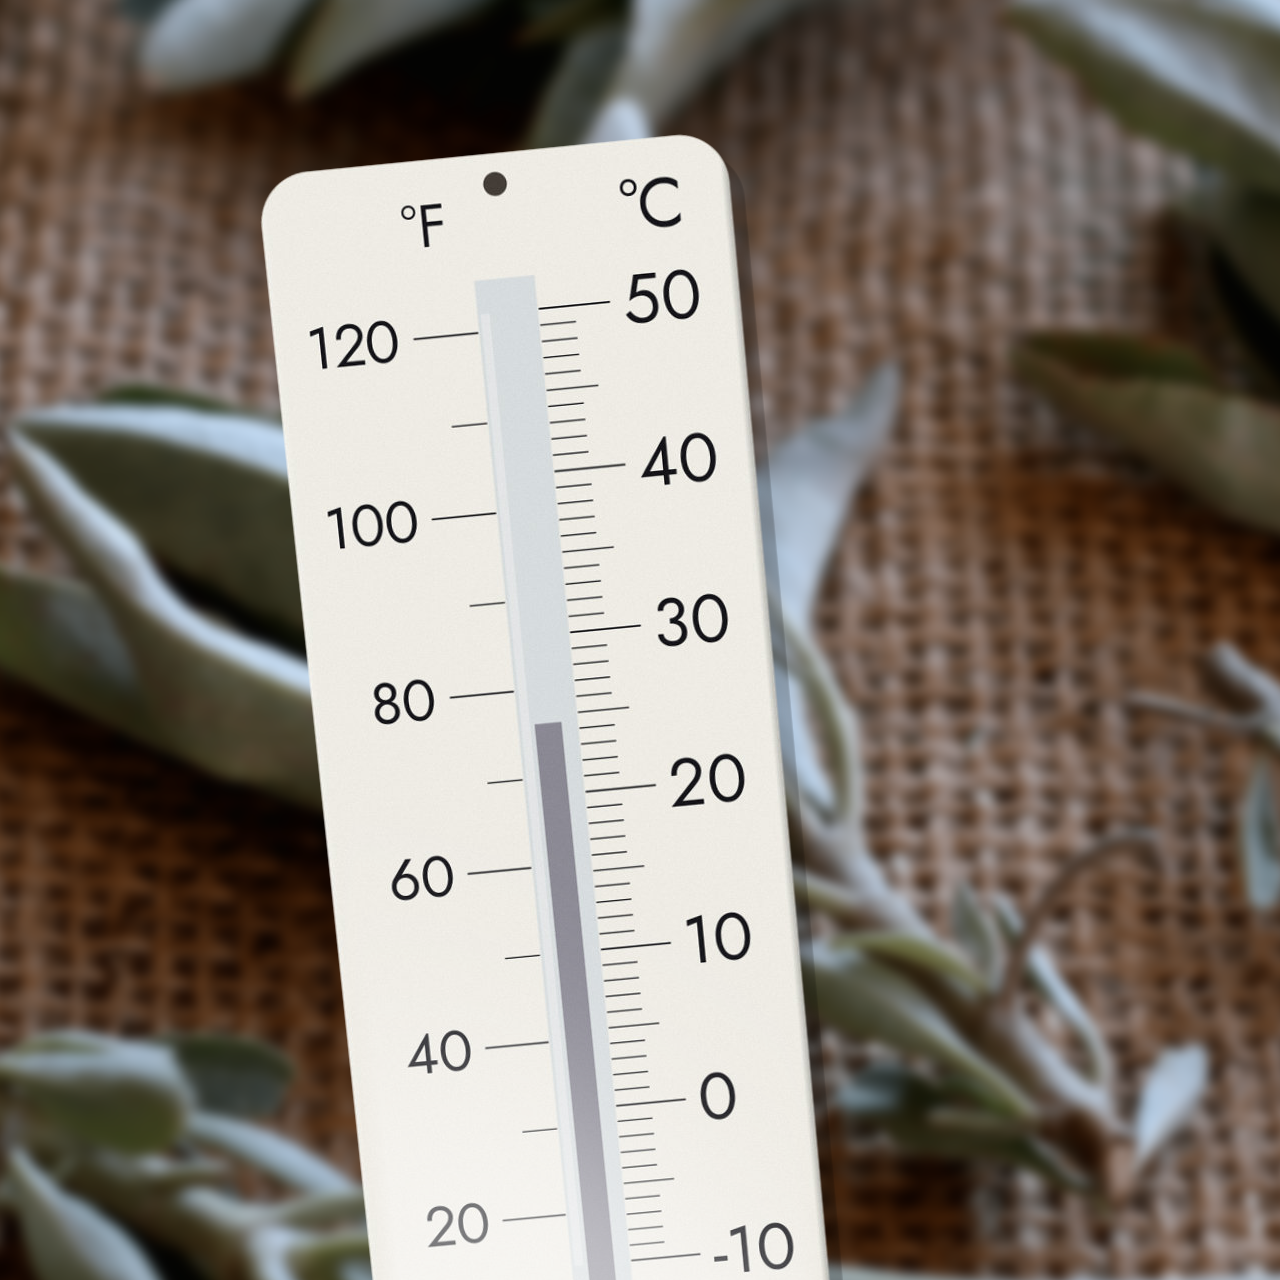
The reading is 24.5
